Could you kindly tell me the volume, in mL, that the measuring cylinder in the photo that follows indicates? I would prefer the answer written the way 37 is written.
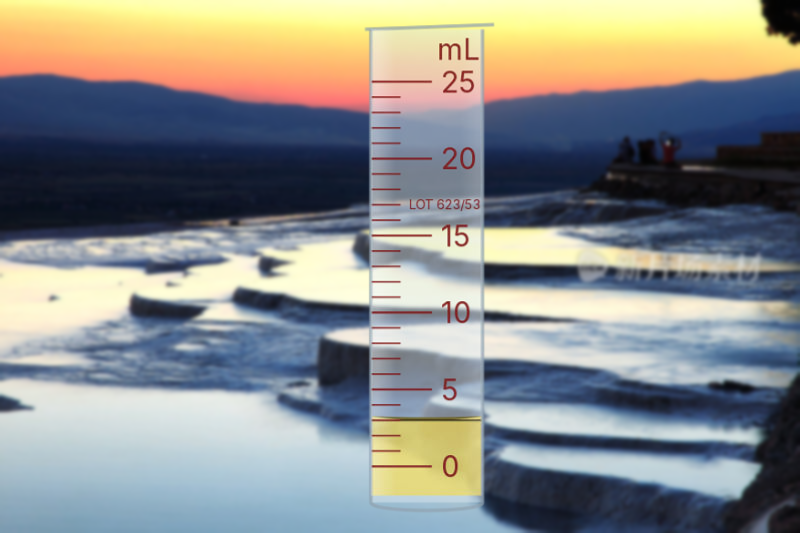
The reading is 3
